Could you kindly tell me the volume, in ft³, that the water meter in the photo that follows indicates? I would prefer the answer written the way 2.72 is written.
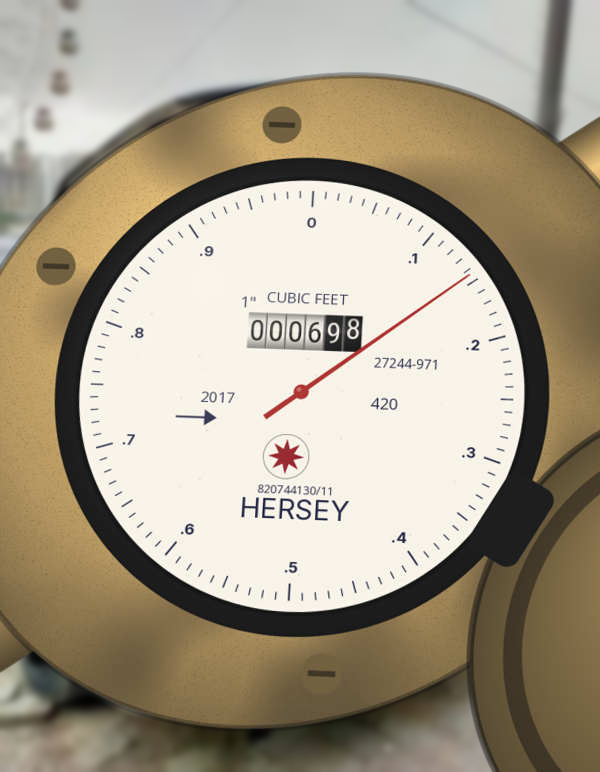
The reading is 698.14
